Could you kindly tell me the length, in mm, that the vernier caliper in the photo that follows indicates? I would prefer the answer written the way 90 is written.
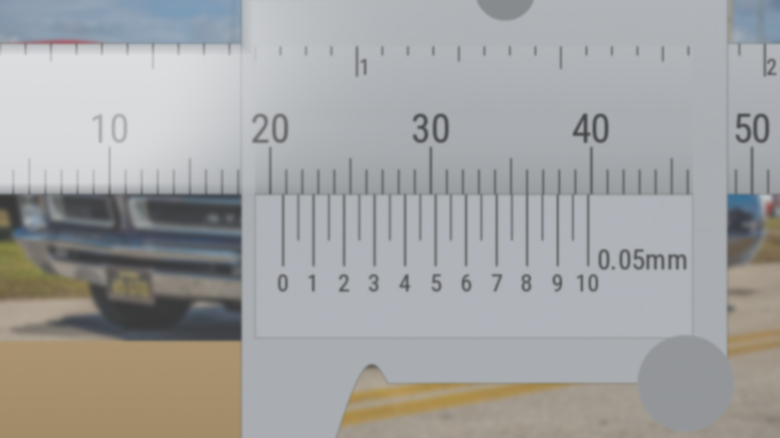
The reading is 20.8
